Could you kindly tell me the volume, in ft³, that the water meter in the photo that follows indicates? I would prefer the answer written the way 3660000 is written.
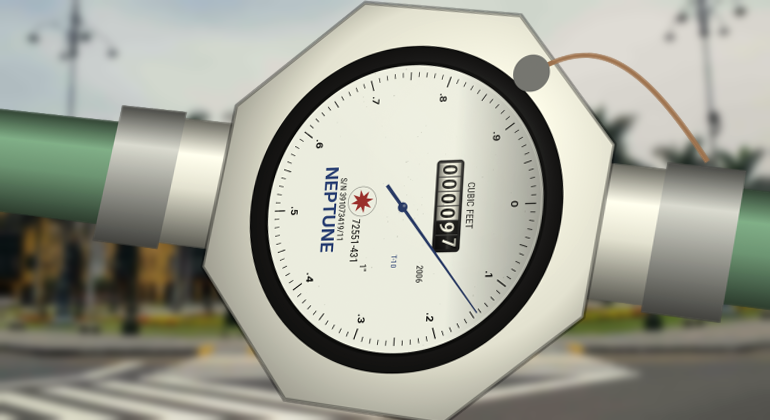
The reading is 97.14
